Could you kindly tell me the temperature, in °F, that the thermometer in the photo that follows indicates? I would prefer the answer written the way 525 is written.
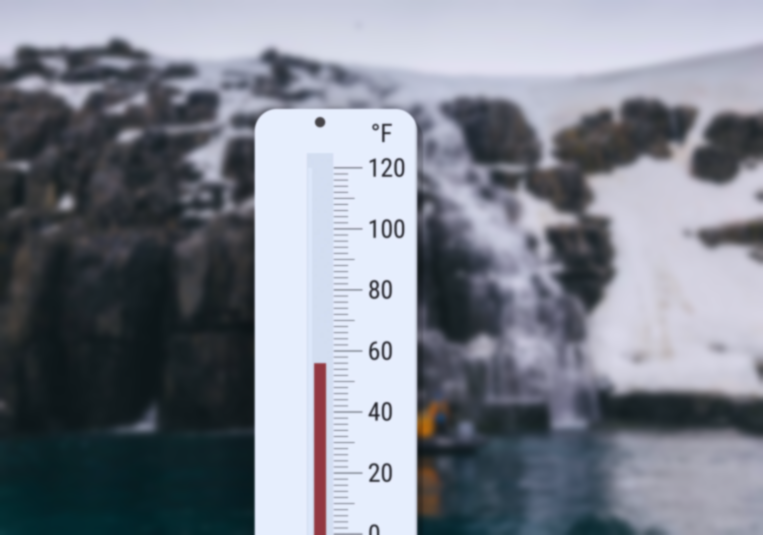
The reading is 56
